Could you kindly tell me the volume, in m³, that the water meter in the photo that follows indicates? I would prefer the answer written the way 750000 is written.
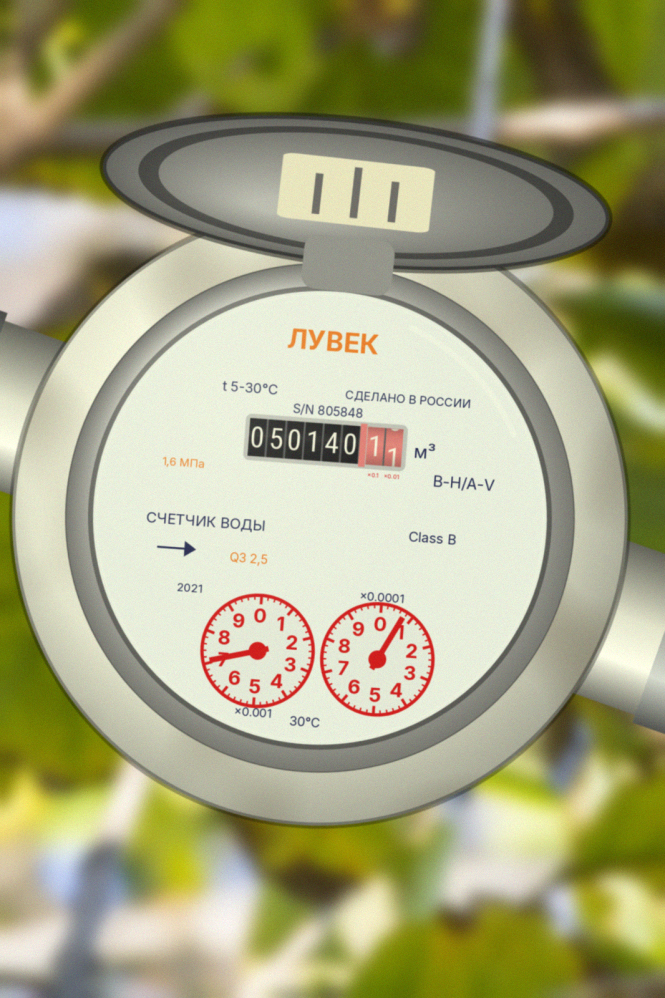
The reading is 50140.1070
